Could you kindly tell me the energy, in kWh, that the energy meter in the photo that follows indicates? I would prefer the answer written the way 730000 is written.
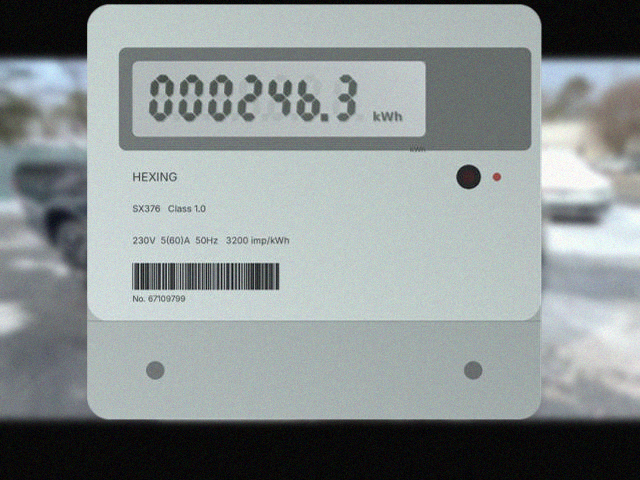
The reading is 246.3
